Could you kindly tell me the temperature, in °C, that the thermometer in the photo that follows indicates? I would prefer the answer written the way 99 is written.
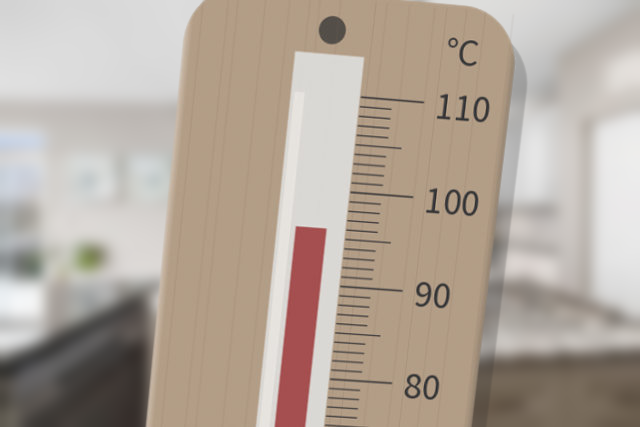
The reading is 96
